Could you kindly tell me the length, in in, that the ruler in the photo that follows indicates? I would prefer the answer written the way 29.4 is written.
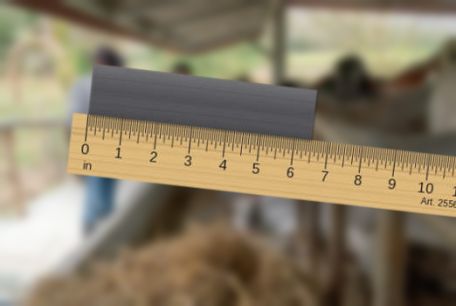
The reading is 6.5
